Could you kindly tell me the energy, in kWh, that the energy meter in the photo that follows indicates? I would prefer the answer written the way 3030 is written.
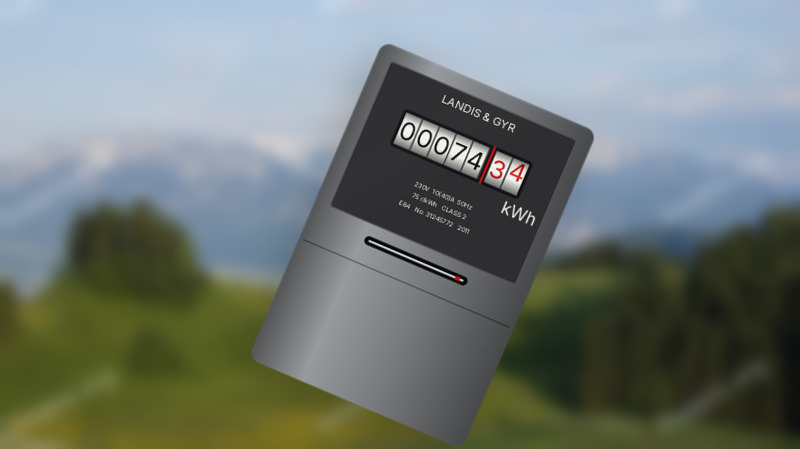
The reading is 74.34
